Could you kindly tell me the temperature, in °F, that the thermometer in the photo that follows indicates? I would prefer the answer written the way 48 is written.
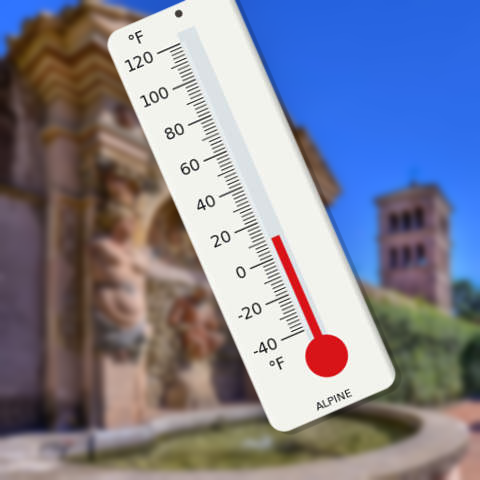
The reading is 10
